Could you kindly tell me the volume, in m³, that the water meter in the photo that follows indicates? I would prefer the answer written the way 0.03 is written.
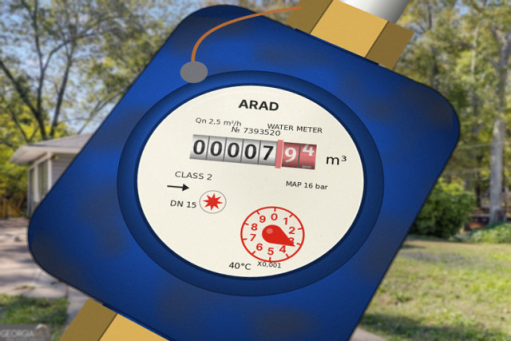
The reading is 7.943
